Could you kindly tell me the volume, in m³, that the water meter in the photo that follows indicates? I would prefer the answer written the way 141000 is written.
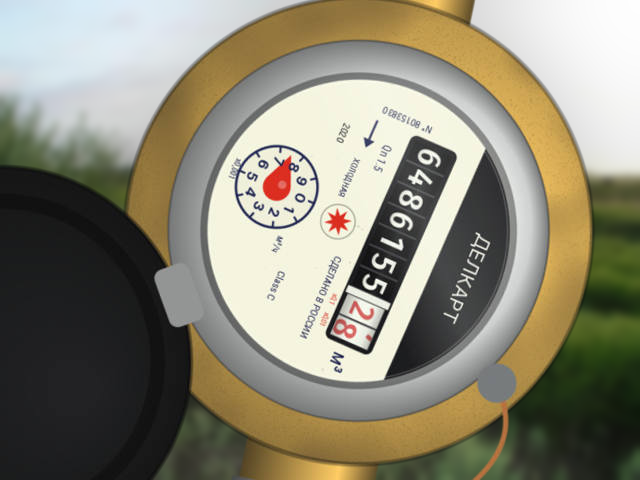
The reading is 6486155.277
